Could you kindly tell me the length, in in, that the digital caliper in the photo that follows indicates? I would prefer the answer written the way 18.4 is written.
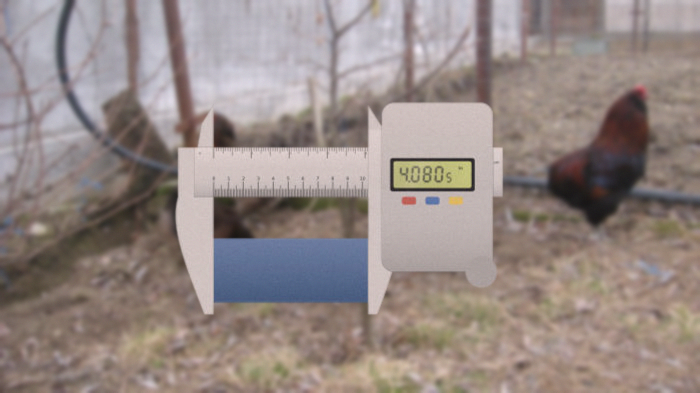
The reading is 4.0805
